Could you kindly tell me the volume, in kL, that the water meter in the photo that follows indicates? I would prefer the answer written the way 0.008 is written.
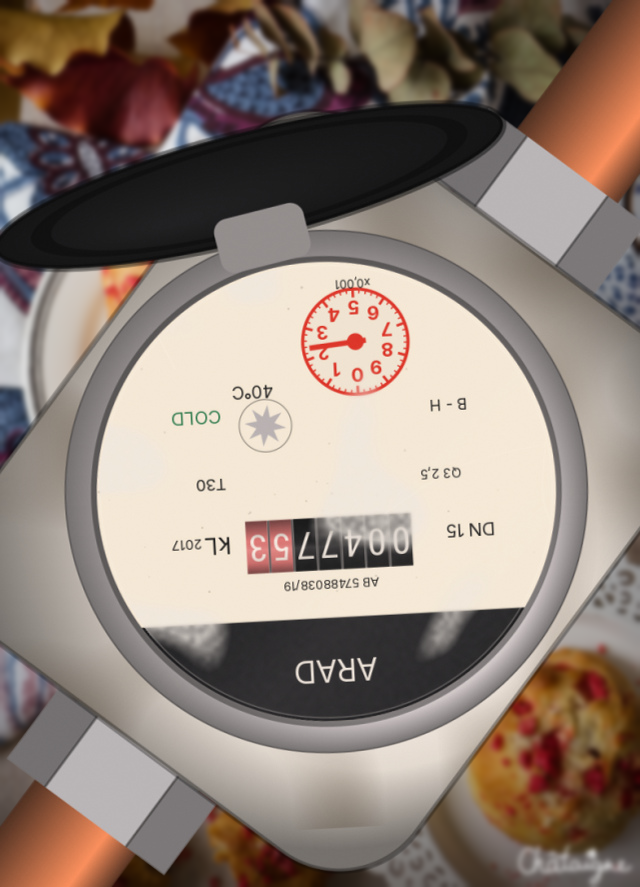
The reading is 477.532
